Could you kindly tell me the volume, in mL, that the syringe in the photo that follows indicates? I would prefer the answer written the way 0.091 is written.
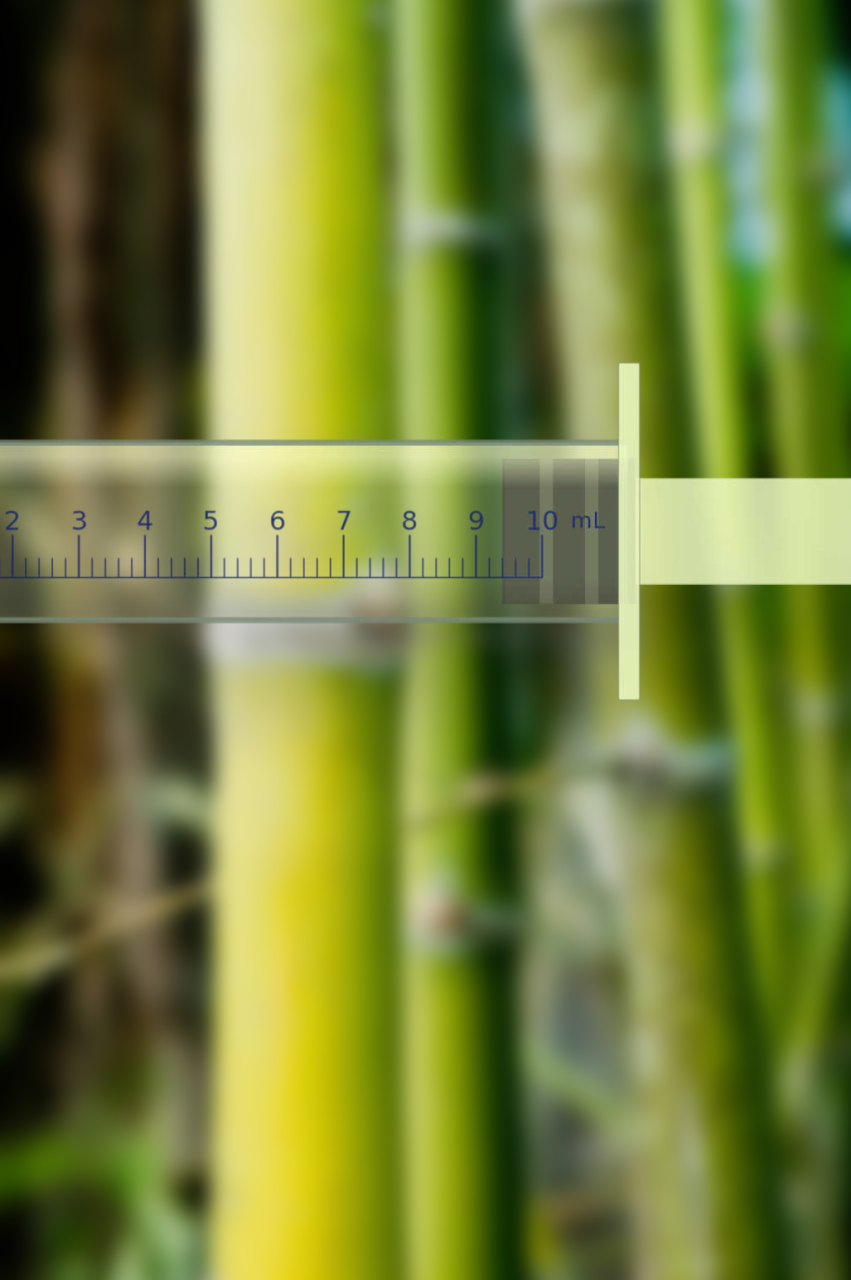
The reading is 9.4
